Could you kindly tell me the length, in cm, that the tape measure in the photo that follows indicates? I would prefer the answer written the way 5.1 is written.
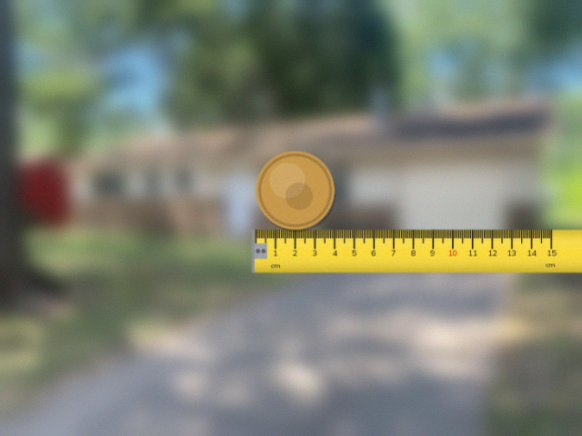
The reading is 4
